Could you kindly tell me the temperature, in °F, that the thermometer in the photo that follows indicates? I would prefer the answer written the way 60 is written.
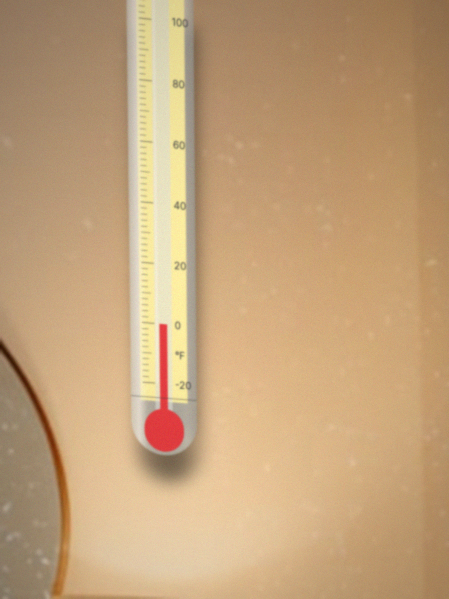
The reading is 0
